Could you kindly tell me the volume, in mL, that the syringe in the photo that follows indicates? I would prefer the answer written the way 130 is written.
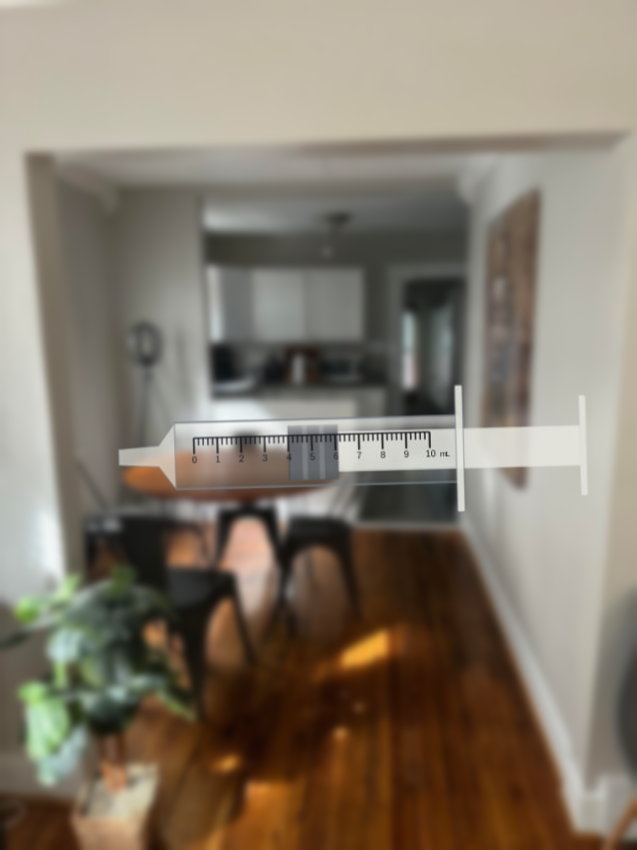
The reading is 4
